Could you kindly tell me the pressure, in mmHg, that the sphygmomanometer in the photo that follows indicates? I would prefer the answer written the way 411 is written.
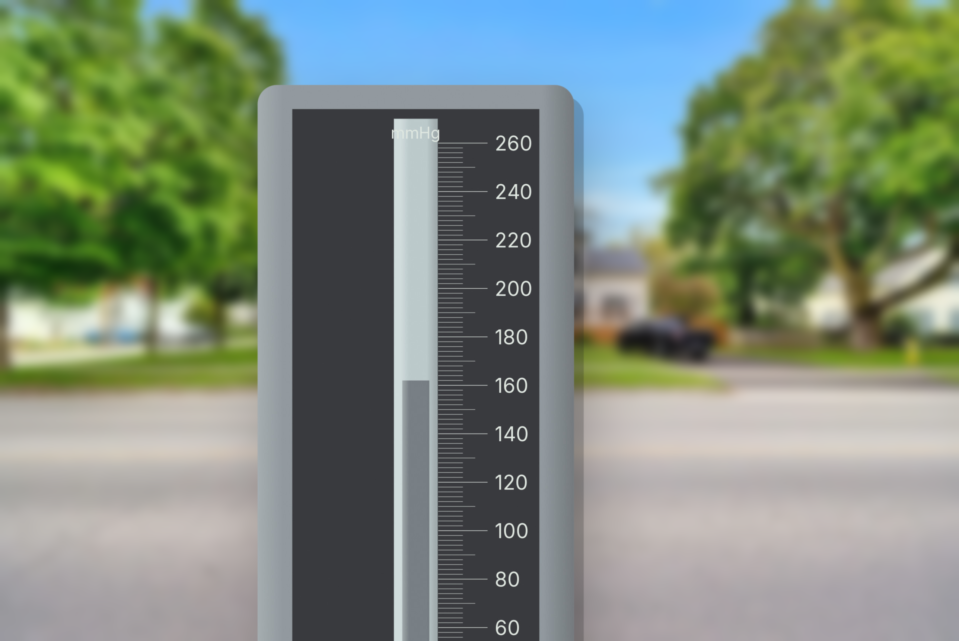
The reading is 162
